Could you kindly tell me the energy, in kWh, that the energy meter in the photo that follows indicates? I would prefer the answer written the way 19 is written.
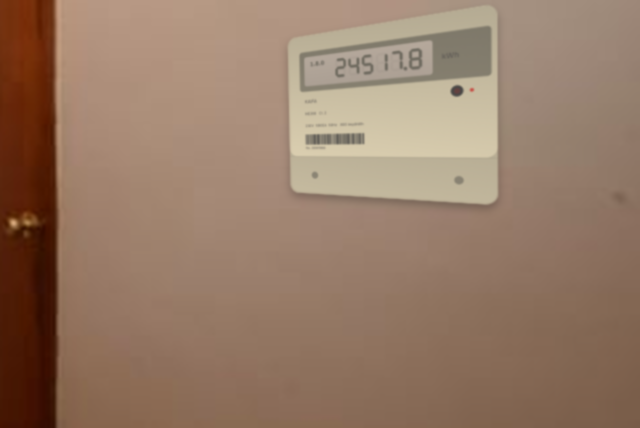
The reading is 24517.8
